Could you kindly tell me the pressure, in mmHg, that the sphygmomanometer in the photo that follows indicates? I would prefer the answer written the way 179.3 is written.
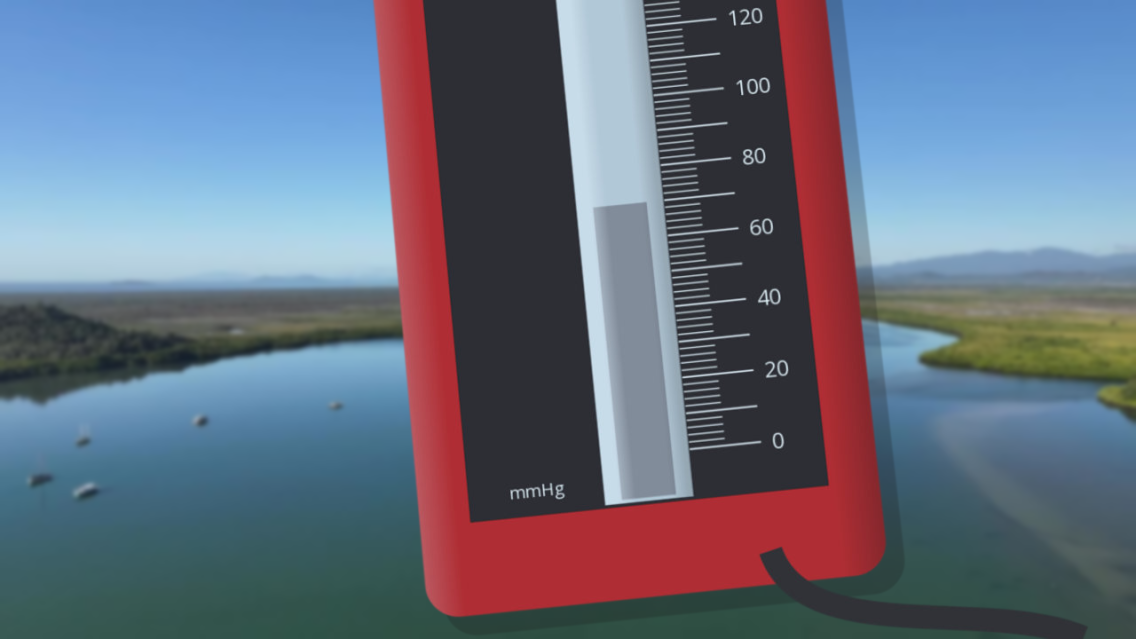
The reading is 70
